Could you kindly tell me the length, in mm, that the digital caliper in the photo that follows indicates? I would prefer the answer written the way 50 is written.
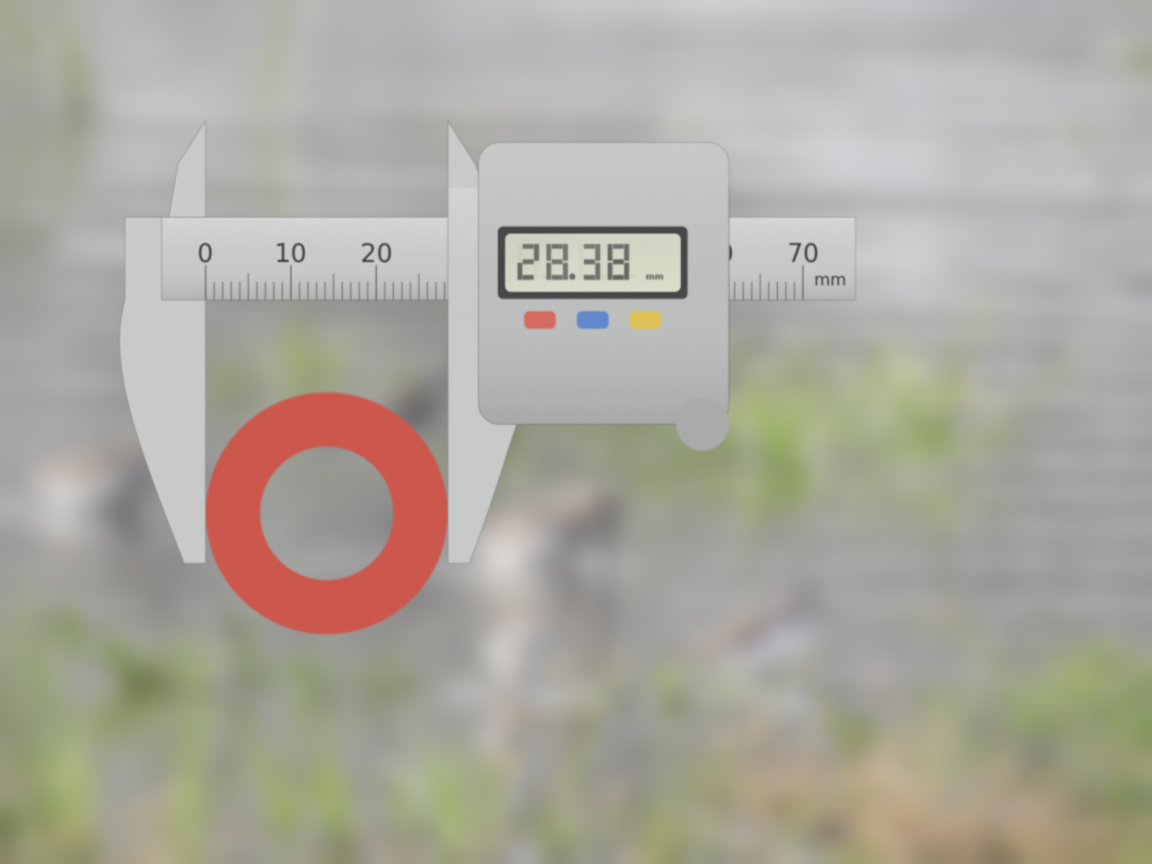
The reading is 28.38
